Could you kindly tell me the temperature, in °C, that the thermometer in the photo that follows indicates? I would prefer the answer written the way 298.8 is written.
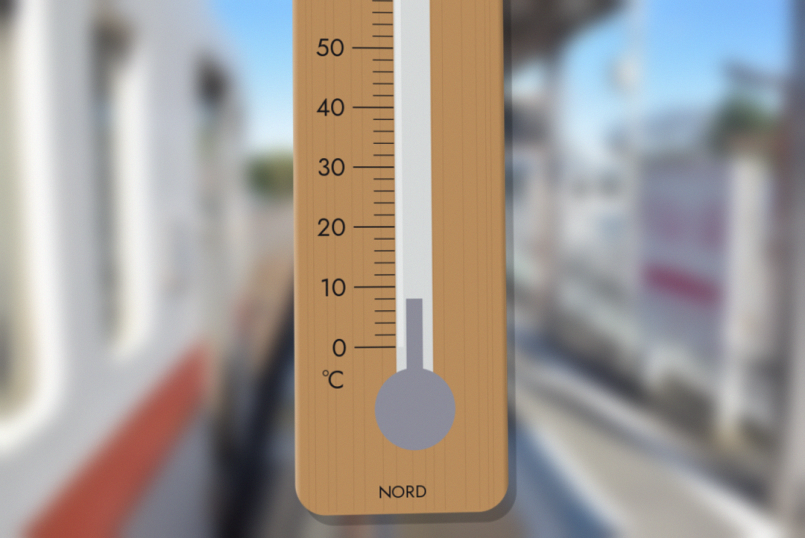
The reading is 8
